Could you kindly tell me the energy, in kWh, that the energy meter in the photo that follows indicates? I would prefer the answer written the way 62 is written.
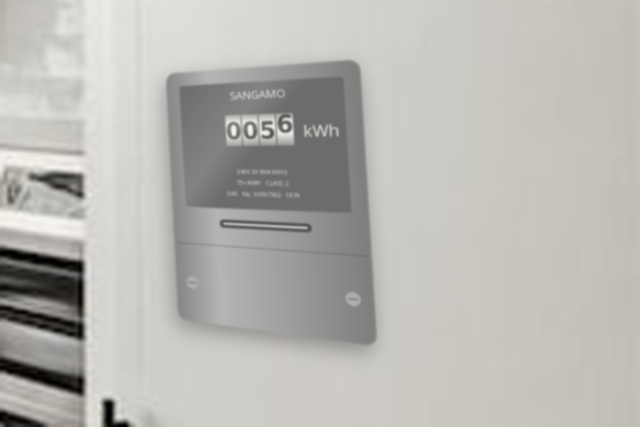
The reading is 56
